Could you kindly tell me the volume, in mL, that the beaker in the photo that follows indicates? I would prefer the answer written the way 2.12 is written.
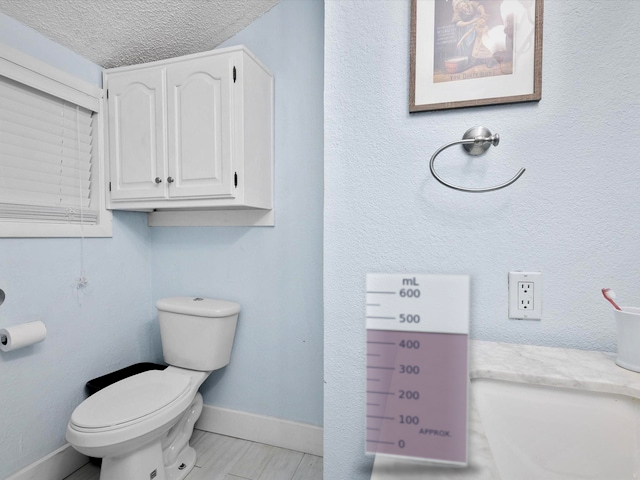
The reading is 450
